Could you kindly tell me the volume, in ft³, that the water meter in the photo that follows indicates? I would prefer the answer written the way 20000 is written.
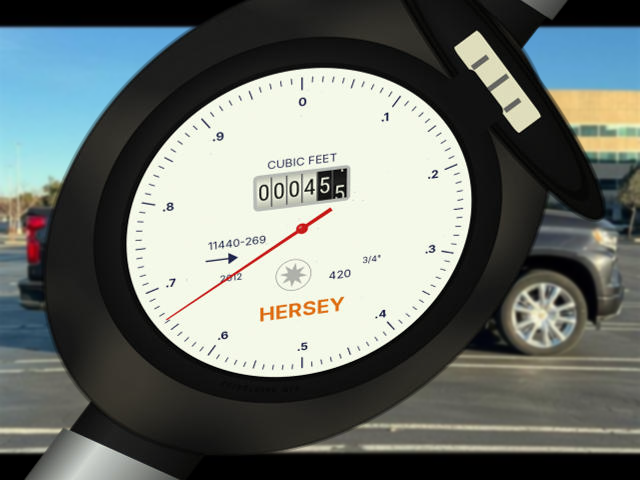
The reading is 454.66
